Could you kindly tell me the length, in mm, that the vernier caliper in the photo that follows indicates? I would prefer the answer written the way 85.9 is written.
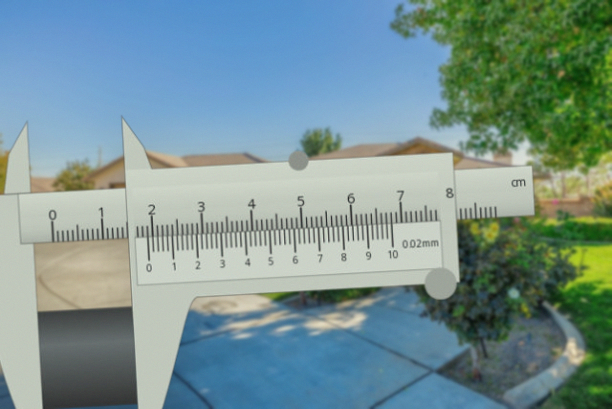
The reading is 19.0
